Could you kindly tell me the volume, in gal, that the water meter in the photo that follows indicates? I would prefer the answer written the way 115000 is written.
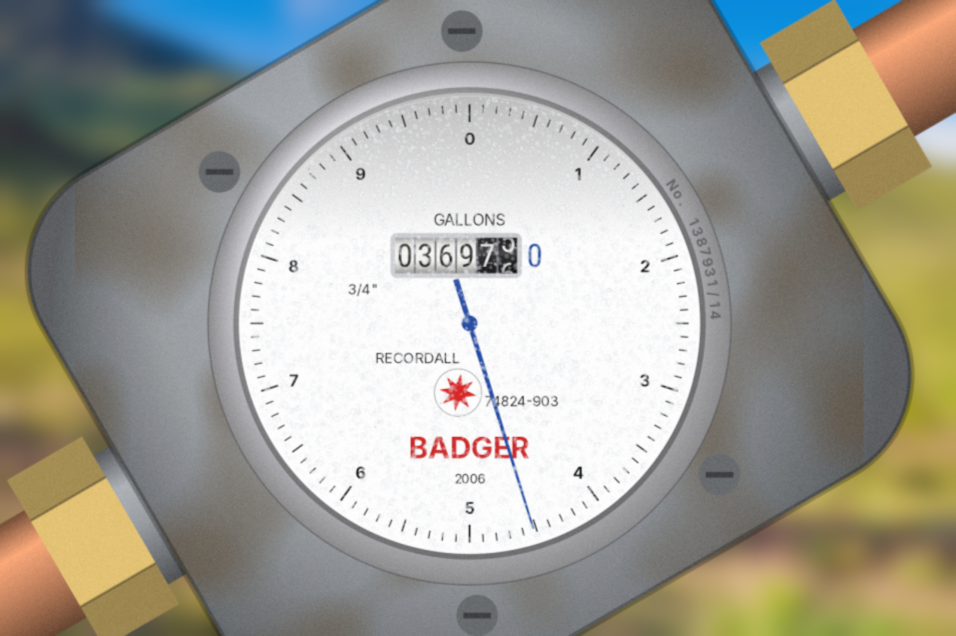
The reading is 369754.5
